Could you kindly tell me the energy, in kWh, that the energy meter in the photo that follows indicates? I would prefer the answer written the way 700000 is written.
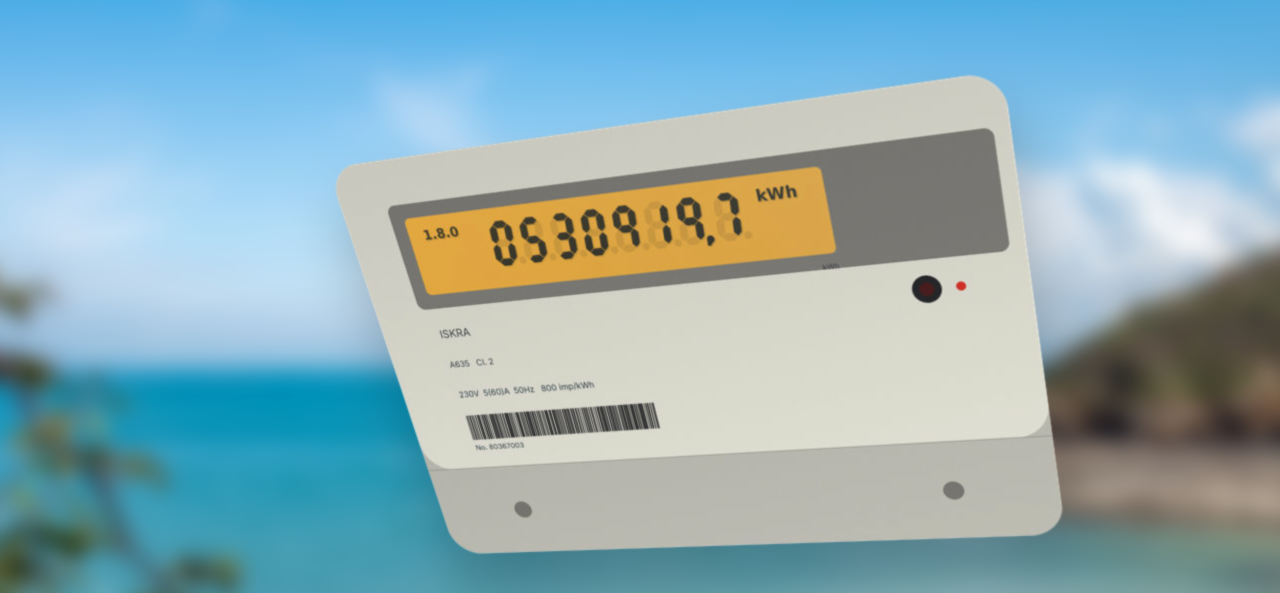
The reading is 530919.7
